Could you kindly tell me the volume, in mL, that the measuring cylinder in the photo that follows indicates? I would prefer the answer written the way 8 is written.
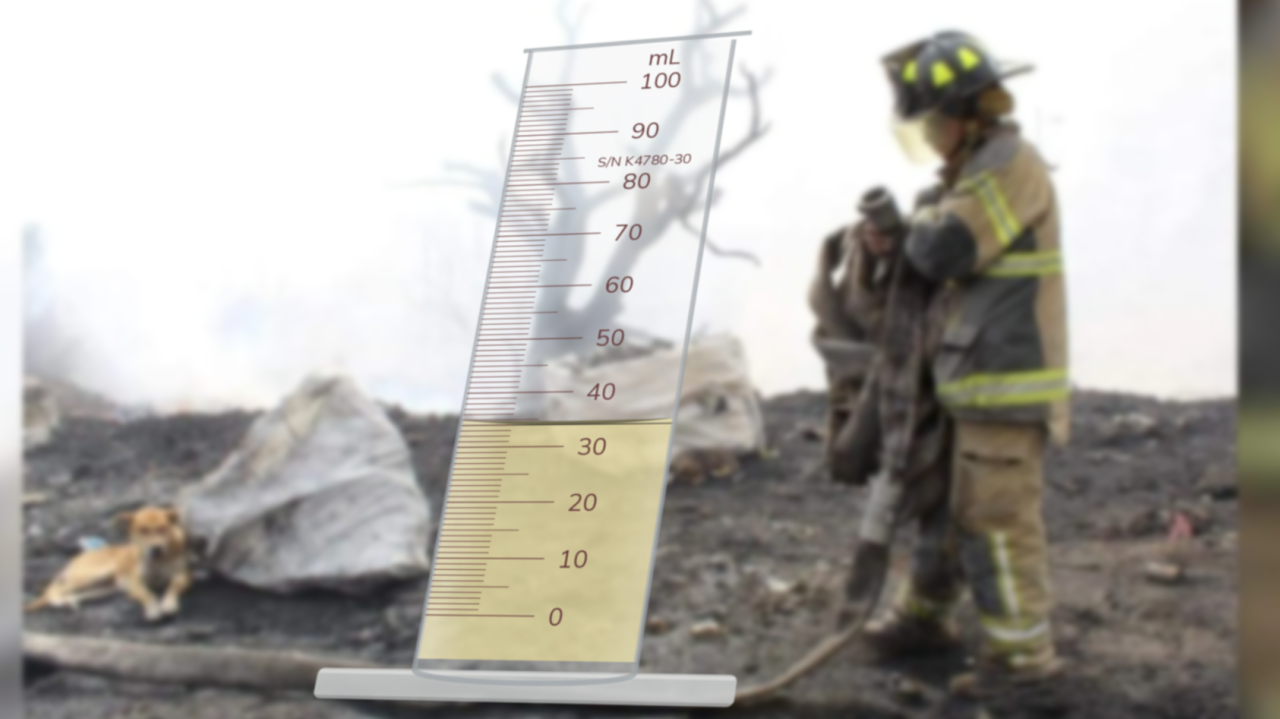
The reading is 34
